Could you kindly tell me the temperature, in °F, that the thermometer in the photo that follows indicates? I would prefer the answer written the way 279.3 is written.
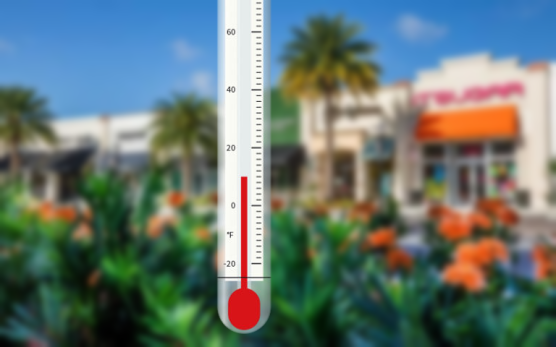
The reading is 10
